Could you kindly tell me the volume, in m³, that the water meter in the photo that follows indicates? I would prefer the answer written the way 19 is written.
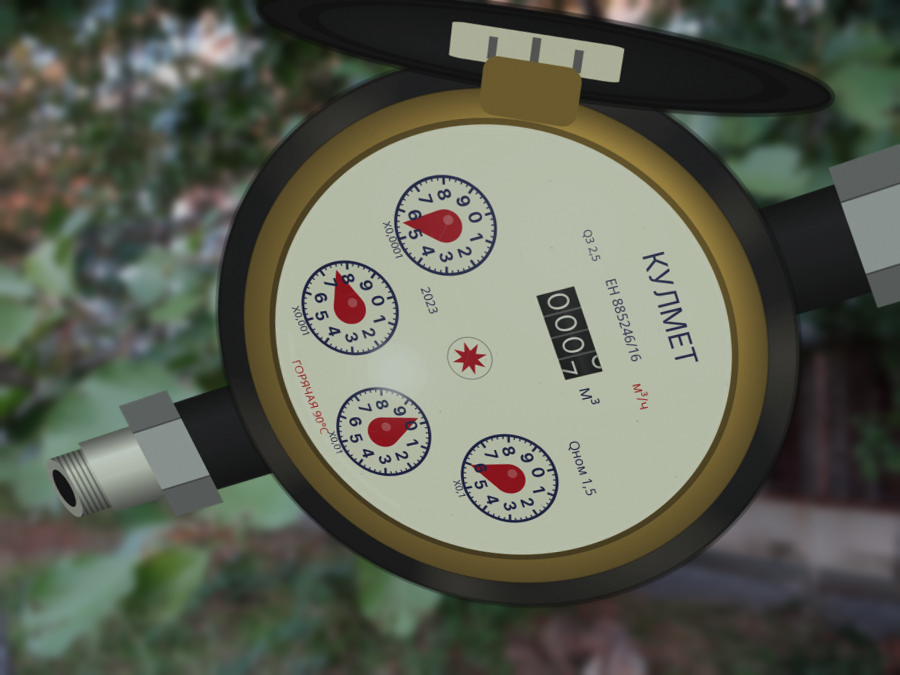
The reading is 6.5975
